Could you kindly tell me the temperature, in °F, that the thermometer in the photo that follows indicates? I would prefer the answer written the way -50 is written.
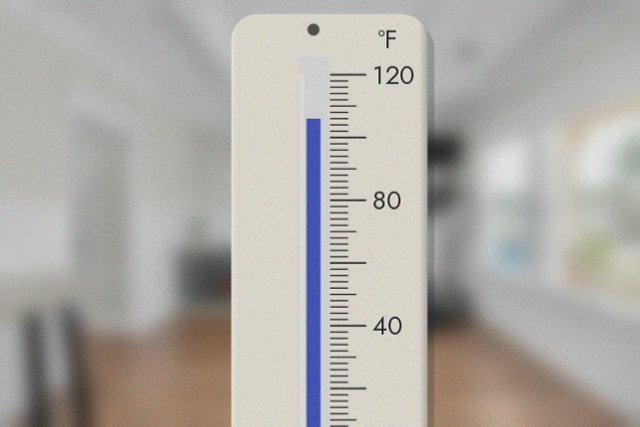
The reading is 106
